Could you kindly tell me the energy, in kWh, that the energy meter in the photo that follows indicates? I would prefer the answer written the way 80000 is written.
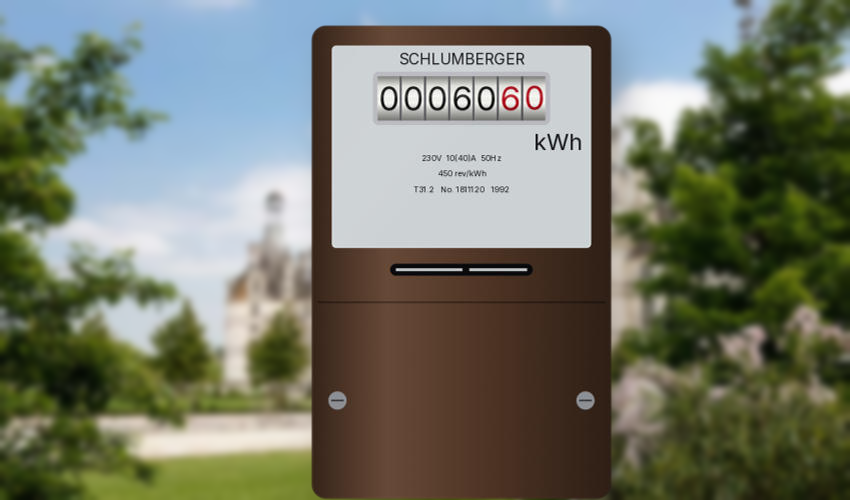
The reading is 60.60
